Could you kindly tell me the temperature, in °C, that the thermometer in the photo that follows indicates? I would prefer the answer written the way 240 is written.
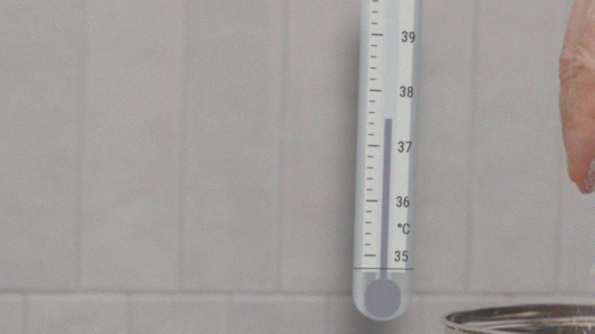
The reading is 37.5
